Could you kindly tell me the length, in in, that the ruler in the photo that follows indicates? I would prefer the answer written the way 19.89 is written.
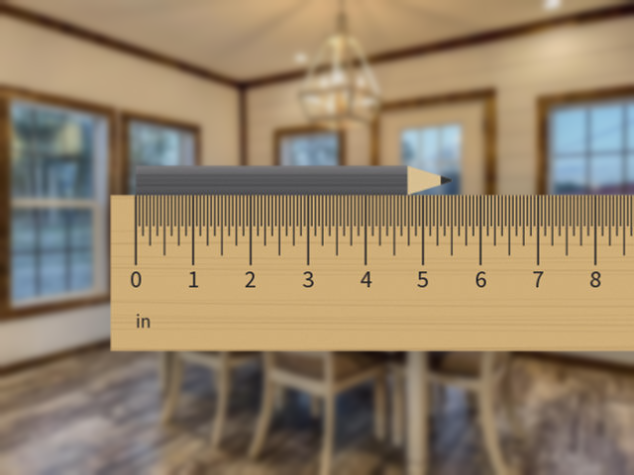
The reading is 5.5
